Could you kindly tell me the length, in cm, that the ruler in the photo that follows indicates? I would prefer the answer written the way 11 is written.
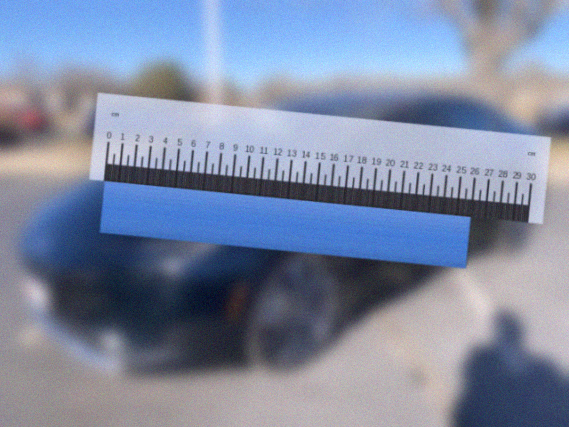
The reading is 26
